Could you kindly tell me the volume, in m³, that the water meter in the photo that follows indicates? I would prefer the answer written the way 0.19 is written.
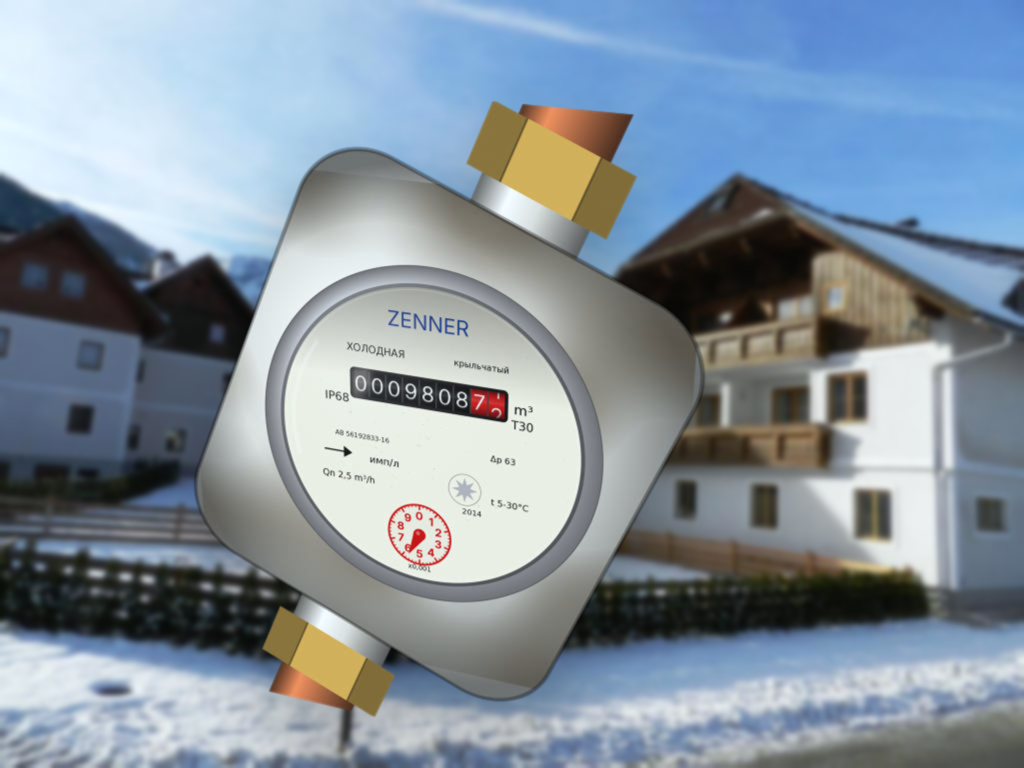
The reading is 9808.715
